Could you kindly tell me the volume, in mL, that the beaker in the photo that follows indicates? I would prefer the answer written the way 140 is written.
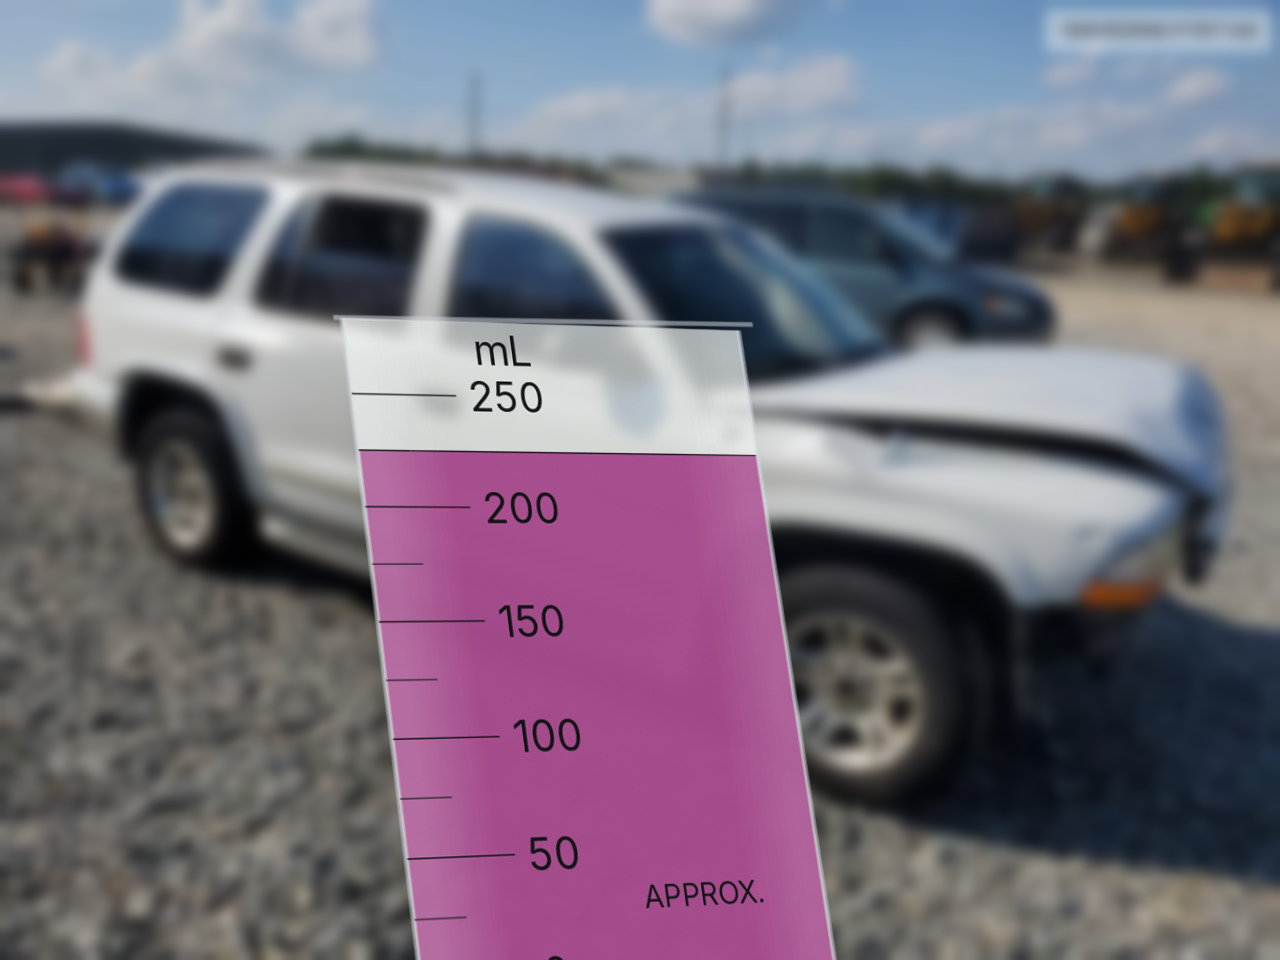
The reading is 225
